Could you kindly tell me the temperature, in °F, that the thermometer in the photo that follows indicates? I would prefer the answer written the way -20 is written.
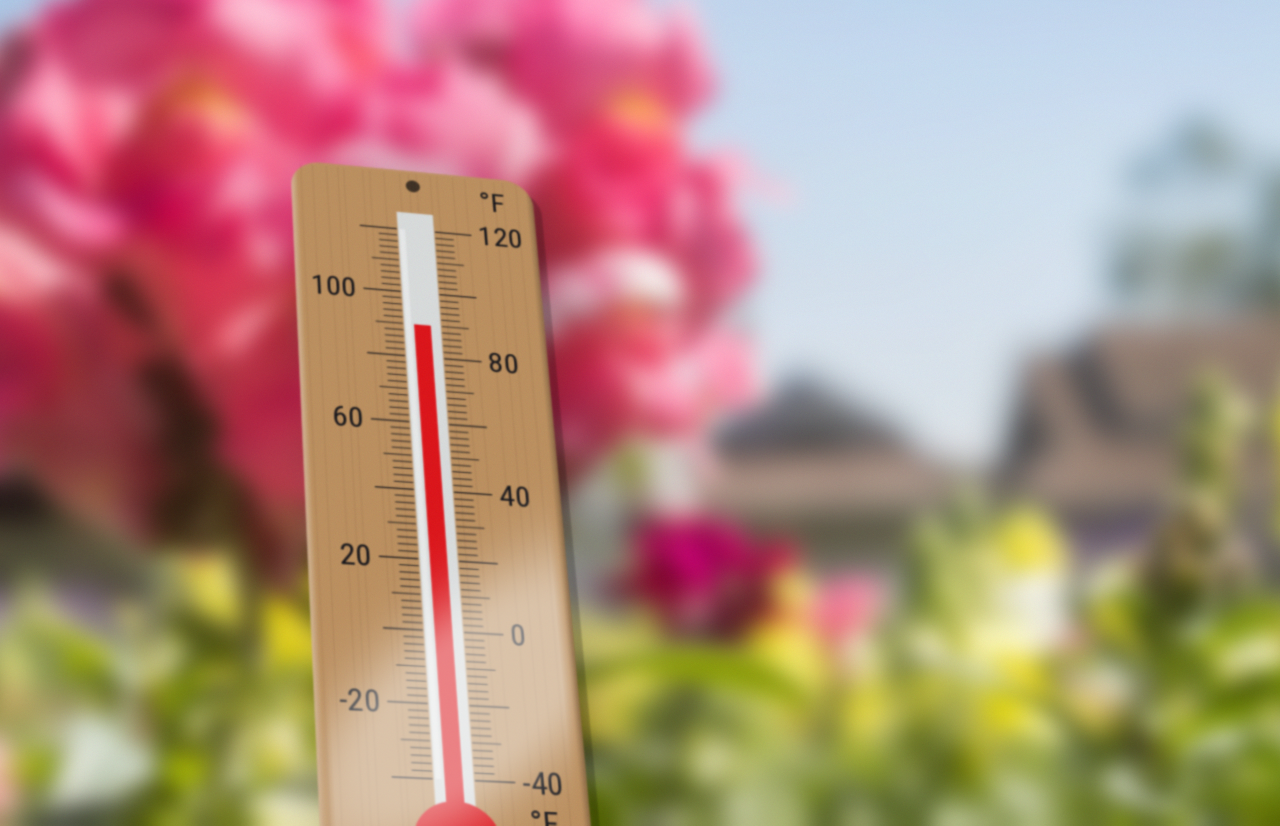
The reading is 90
